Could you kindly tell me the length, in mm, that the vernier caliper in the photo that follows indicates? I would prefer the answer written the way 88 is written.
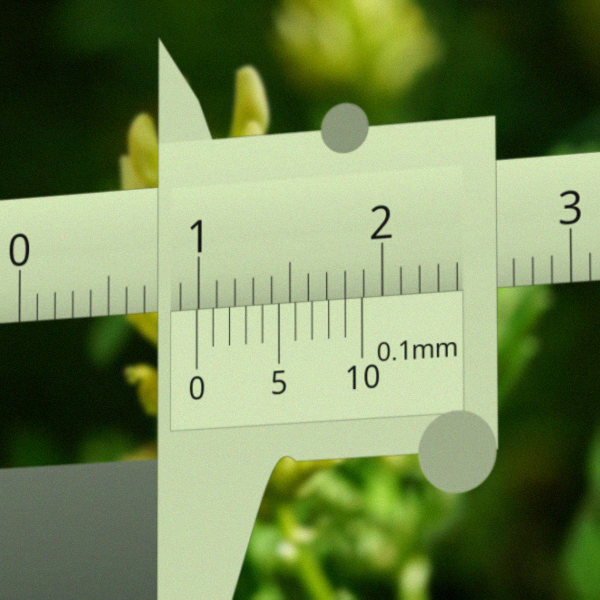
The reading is 9.9
